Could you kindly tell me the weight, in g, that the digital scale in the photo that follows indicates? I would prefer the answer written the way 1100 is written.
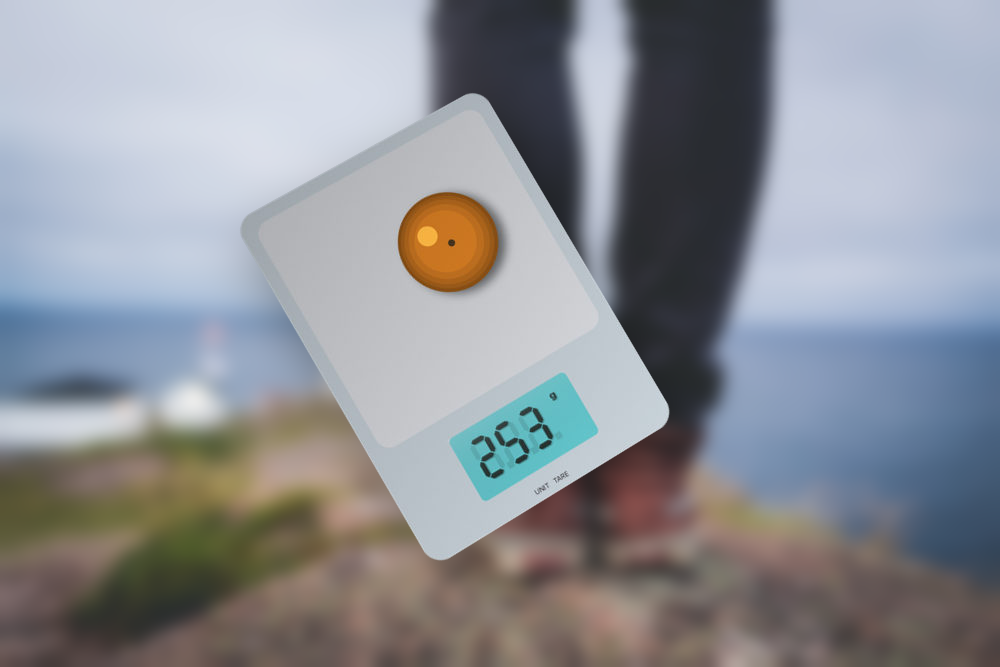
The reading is 253
